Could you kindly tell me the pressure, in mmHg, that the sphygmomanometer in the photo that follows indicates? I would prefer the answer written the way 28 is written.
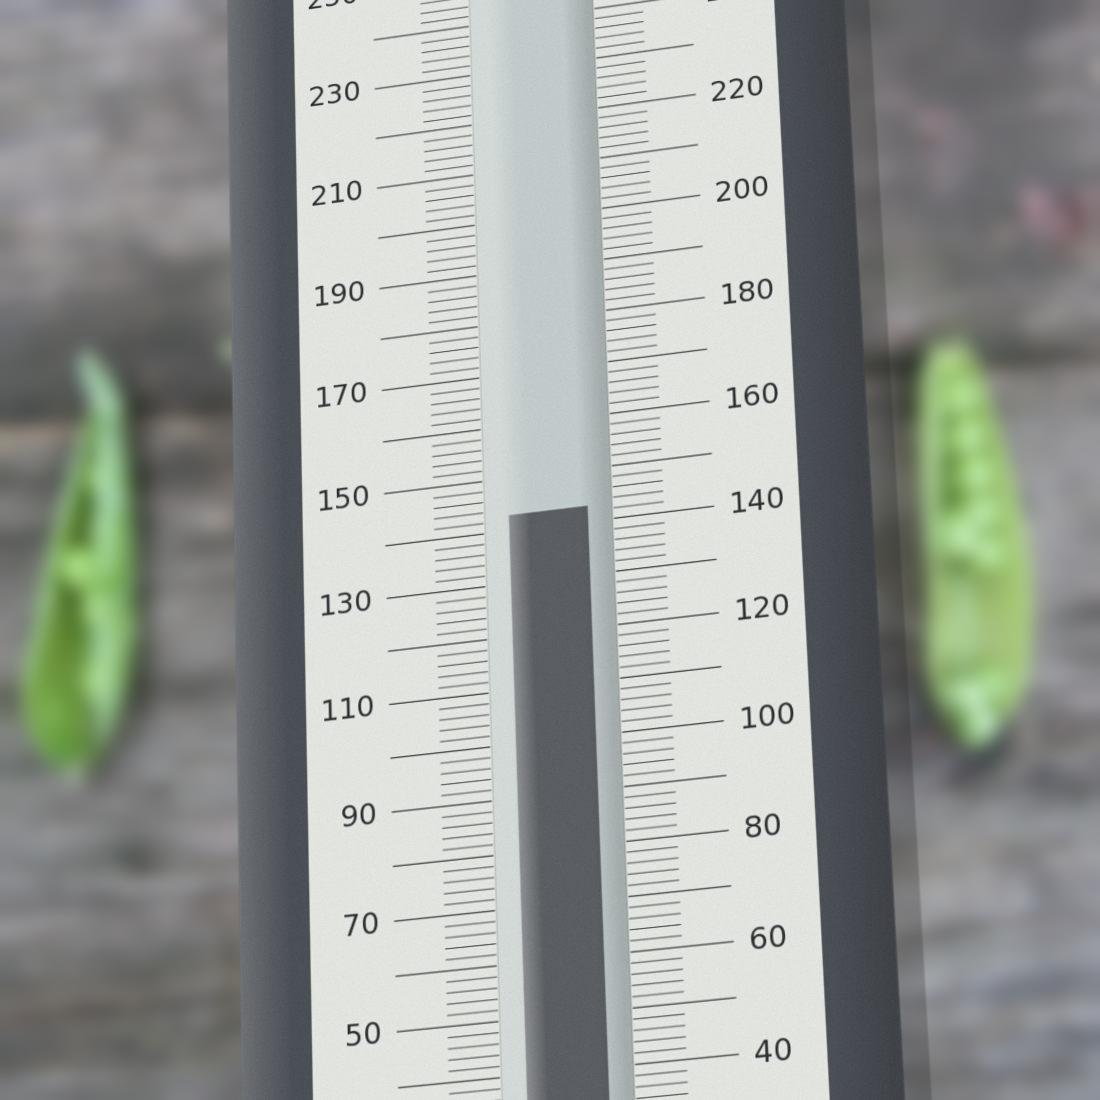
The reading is 143
